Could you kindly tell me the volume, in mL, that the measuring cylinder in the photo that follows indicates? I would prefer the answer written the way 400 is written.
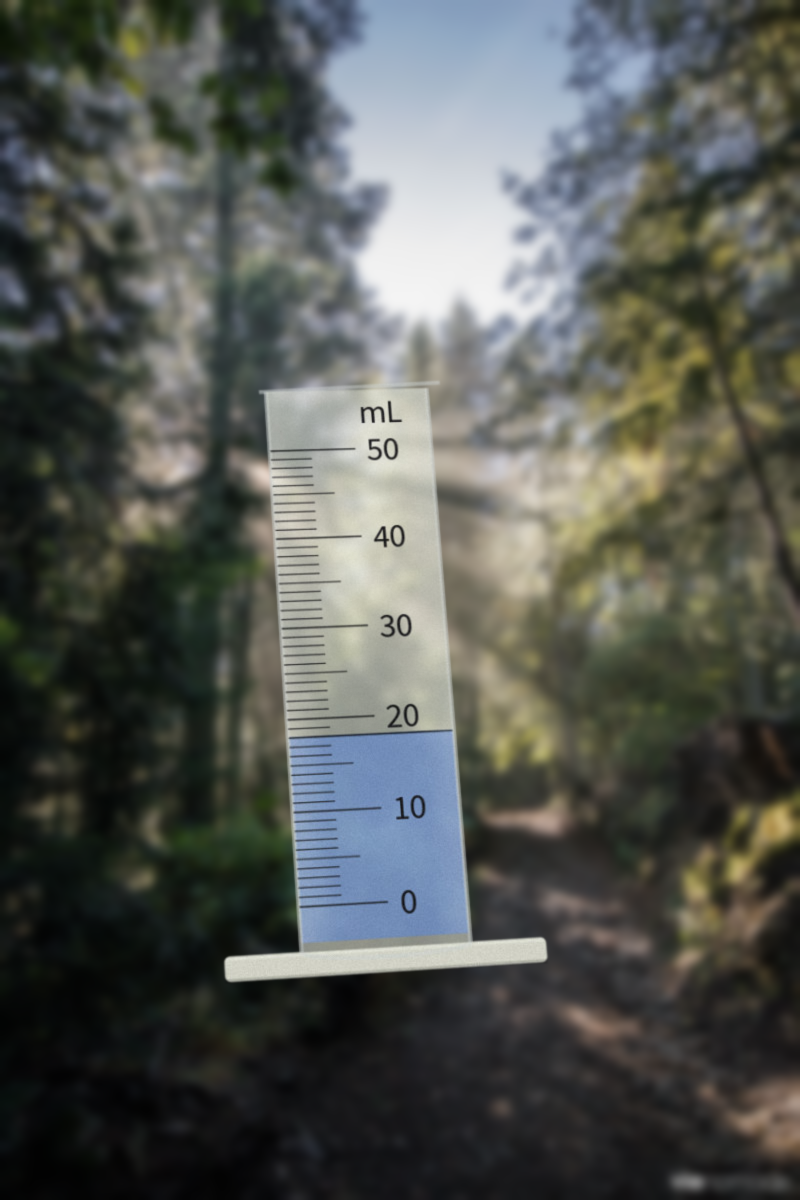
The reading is 18
